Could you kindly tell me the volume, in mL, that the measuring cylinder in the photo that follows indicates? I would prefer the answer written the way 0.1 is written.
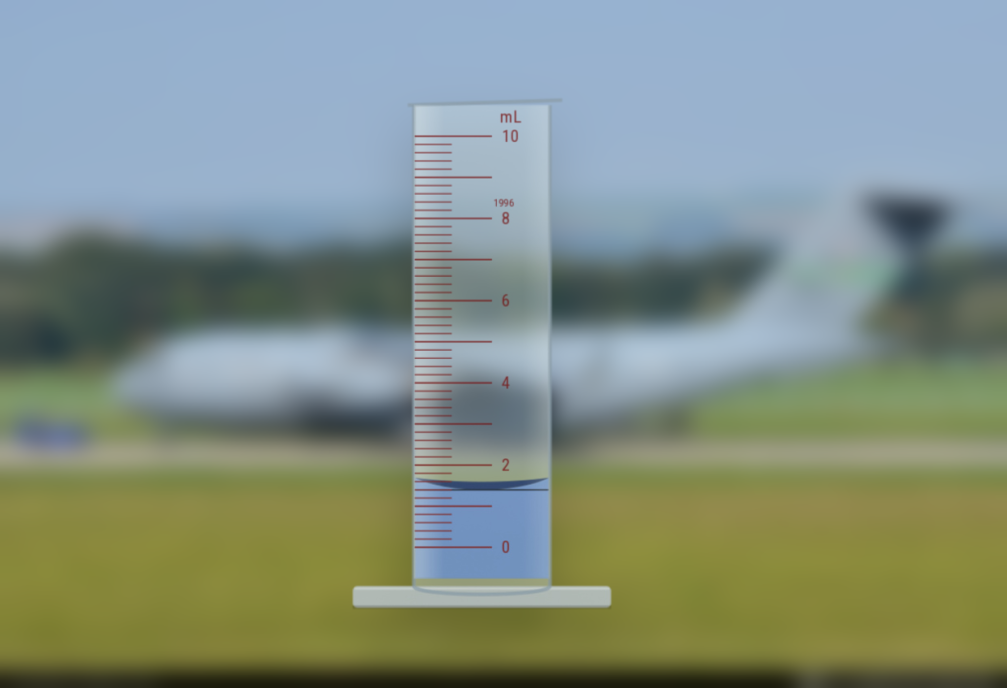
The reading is 1.4
